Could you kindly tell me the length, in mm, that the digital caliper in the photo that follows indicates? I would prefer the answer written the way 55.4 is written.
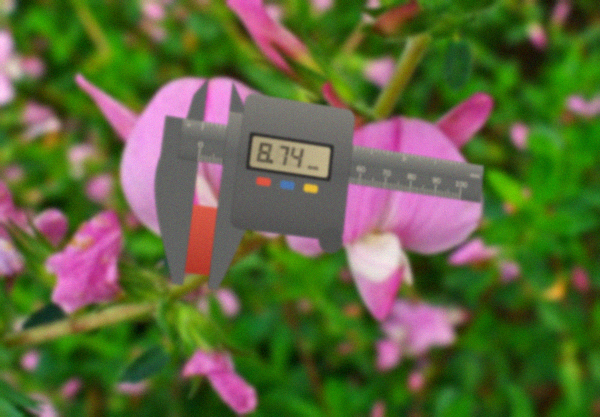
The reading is 8.74
